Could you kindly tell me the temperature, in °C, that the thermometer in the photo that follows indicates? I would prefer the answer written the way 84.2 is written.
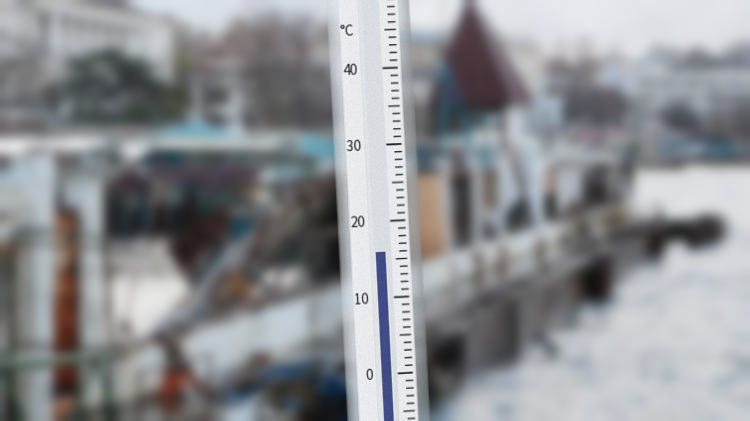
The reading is 16
